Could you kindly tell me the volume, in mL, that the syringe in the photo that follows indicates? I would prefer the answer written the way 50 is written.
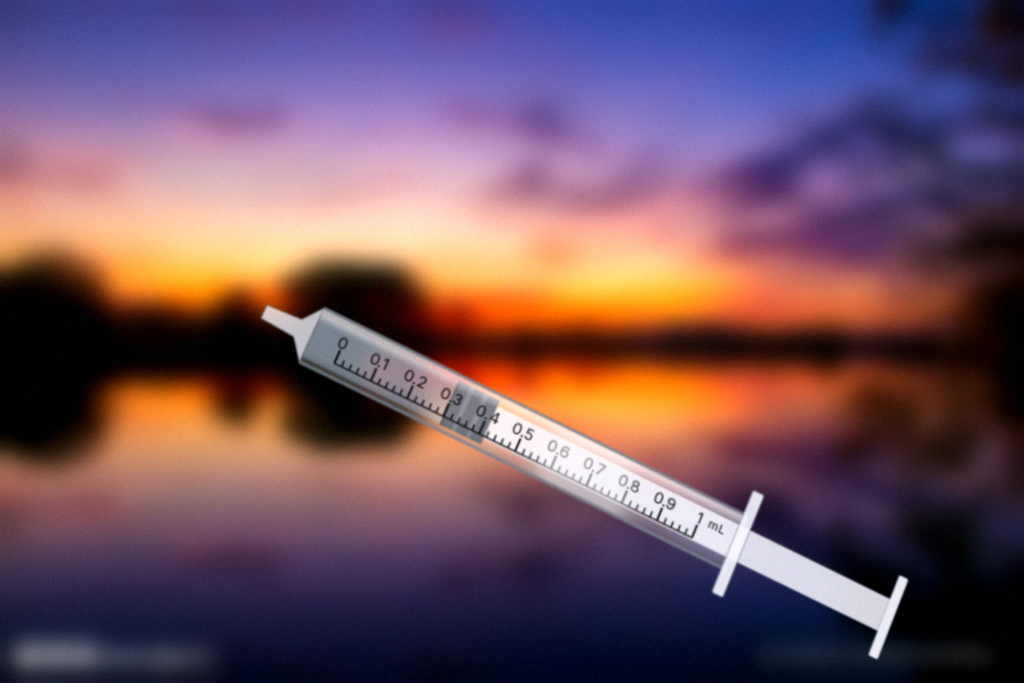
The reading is 0.3
